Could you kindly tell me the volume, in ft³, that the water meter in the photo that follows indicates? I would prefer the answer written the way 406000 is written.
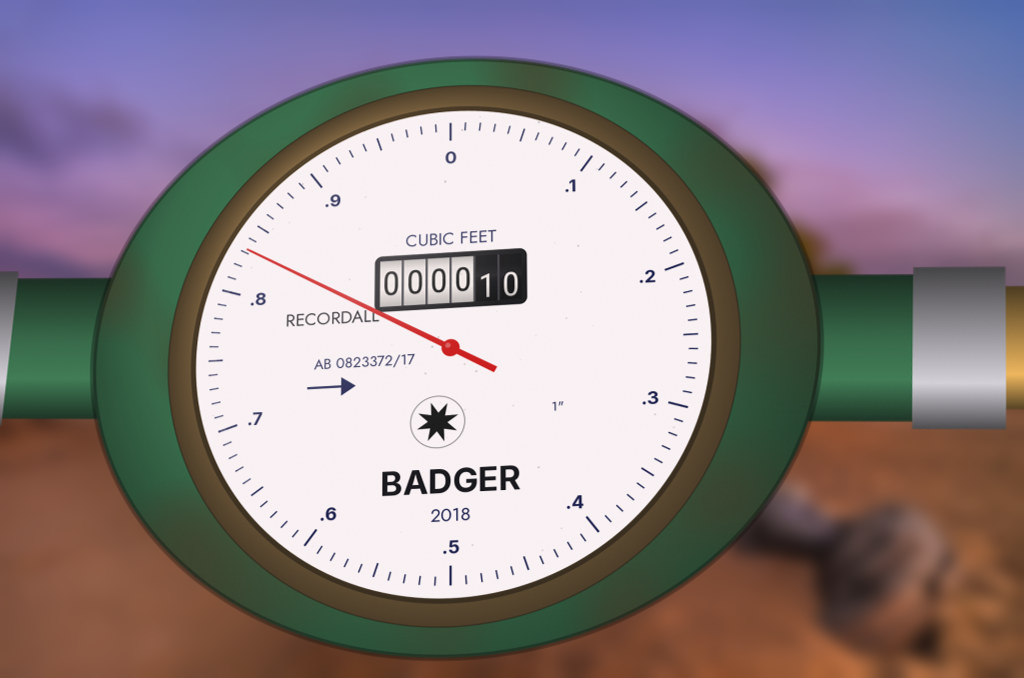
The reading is 9.83
